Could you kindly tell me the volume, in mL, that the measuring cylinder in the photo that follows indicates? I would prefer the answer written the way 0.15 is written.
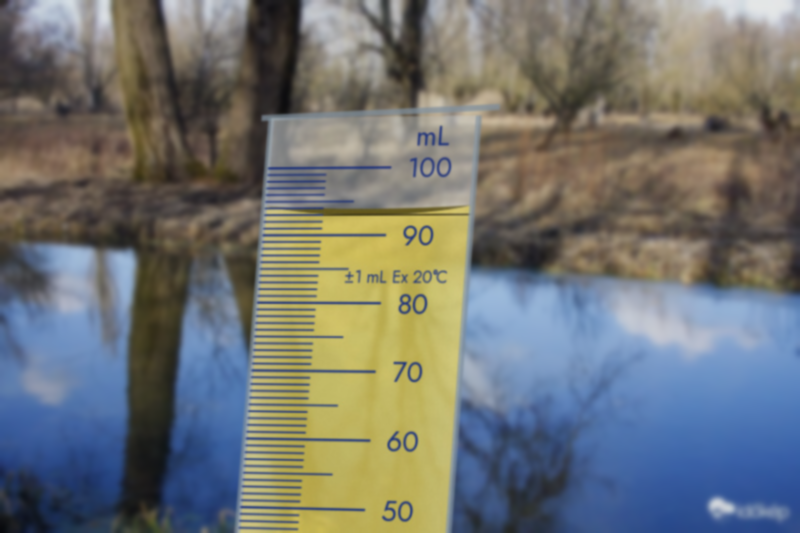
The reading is 93
